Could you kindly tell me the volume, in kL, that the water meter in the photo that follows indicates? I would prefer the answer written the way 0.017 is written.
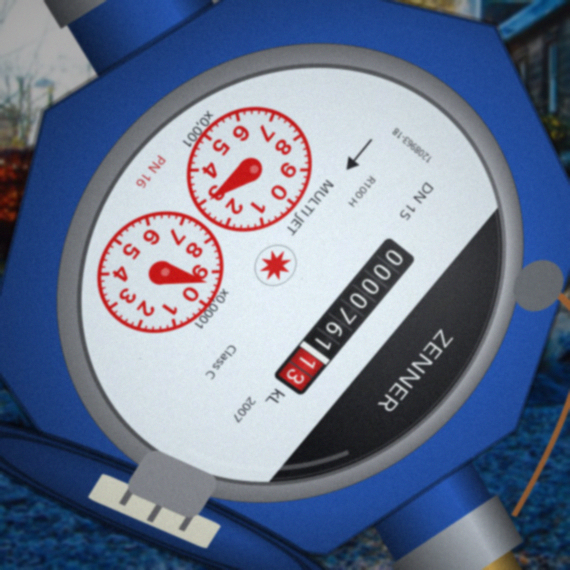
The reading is 761.1329
